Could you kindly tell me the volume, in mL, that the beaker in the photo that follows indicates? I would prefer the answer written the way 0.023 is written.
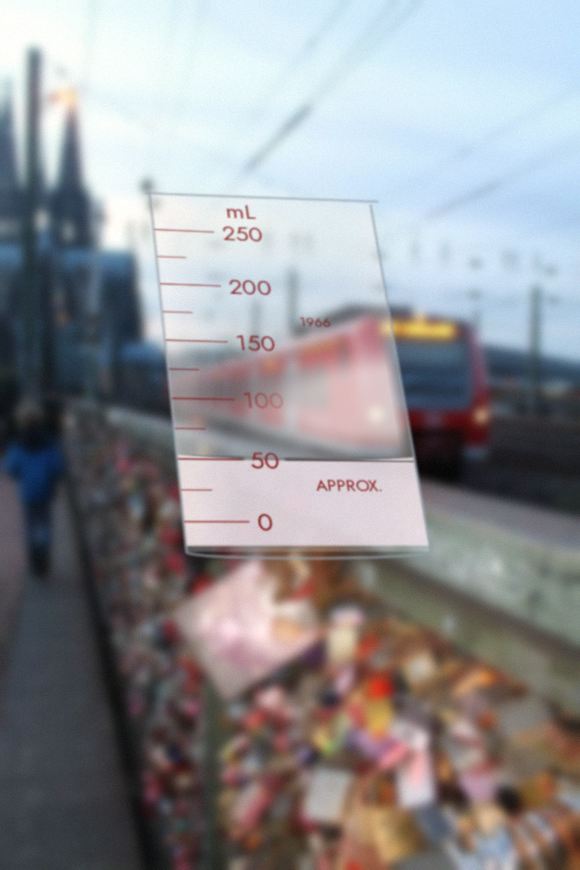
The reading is 50
